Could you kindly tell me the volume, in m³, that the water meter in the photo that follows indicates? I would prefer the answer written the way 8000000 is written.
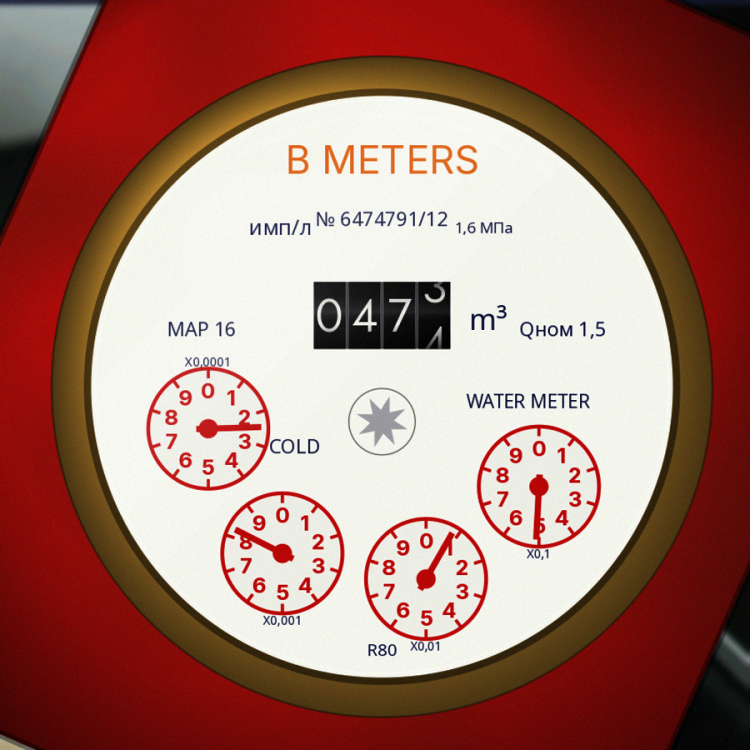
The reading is 473.5082
